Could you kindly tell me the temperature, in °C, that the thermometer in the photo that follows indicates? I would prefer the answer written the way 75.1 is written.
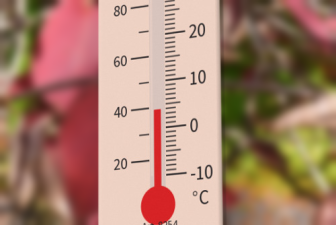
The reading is 4
